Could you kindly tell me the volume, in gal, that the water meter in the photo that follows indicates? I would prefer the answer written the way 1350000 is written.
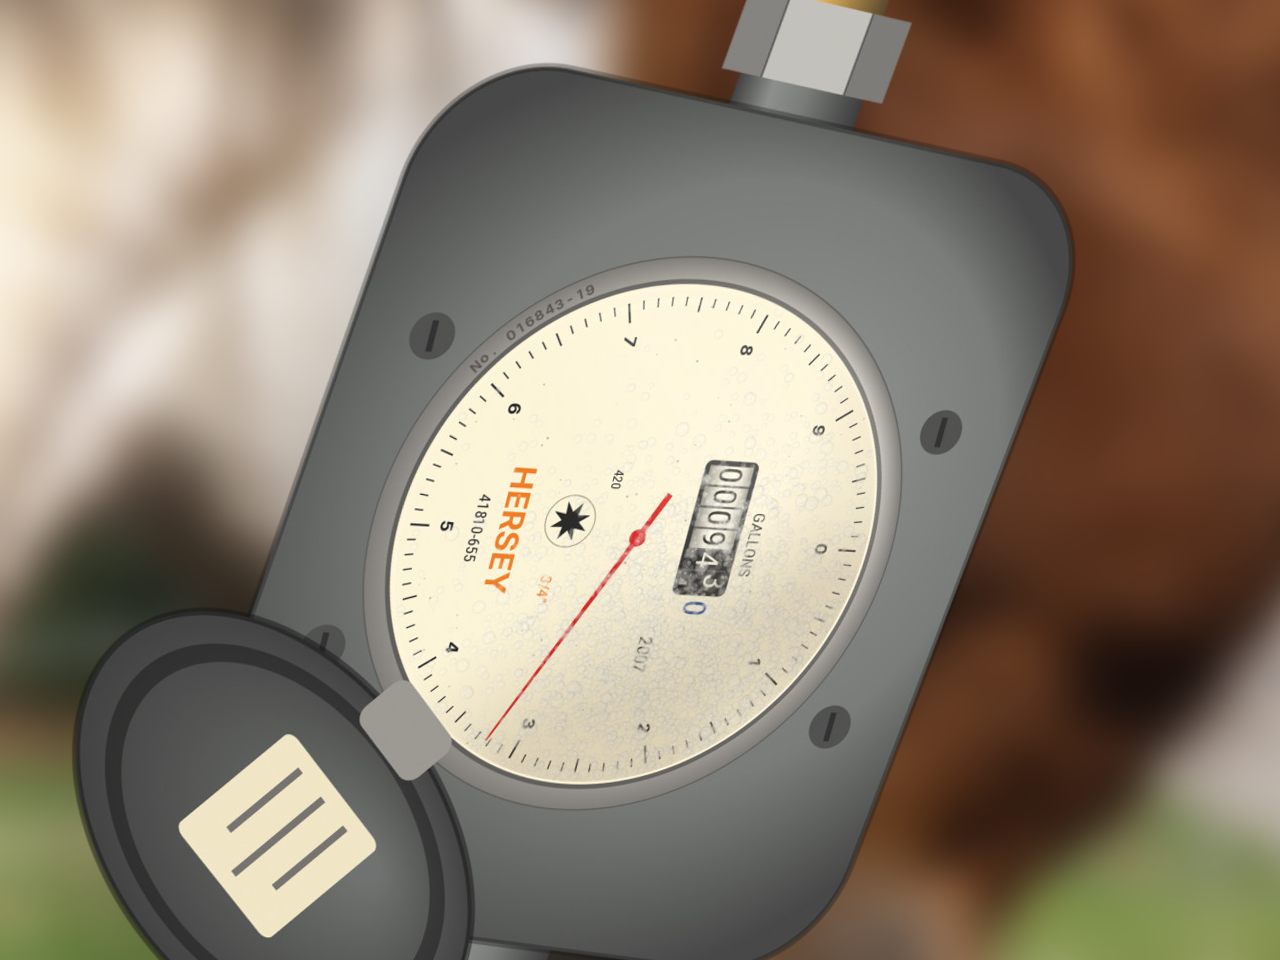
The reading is 9433.2
